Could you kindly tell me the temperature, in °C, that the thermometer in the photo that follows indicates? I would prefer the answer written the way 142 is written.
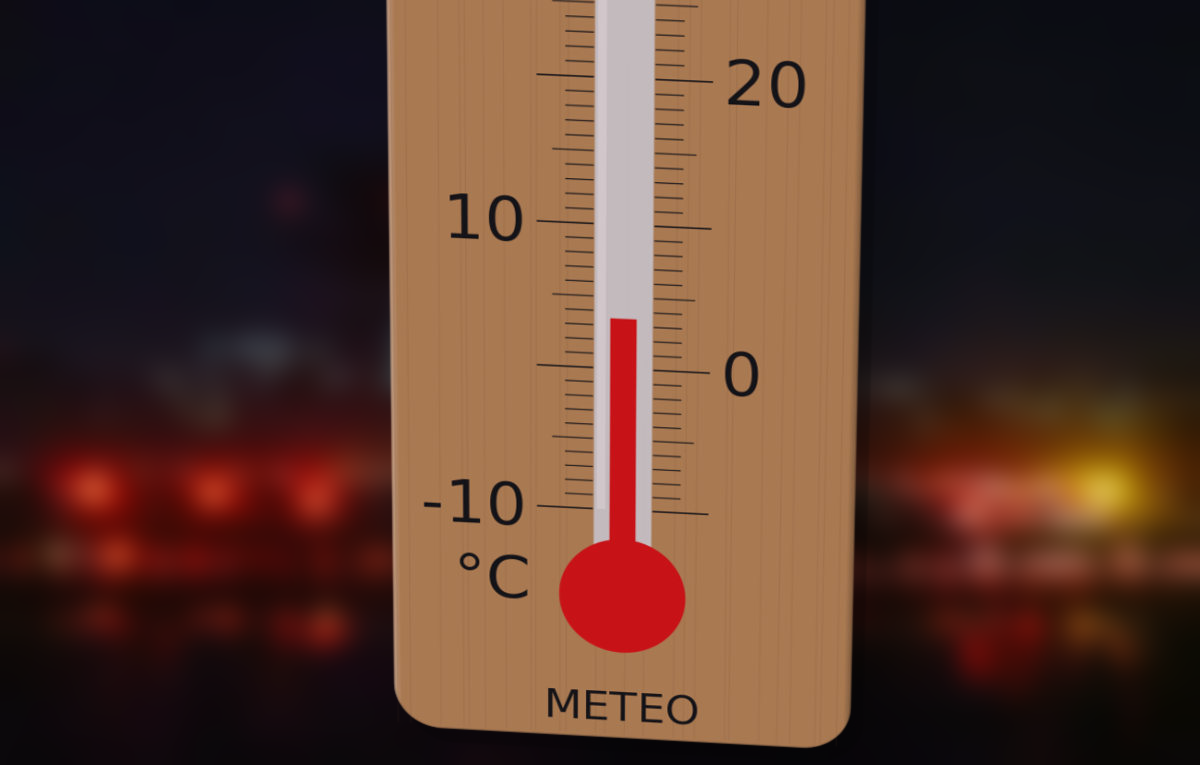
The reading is 3.5
